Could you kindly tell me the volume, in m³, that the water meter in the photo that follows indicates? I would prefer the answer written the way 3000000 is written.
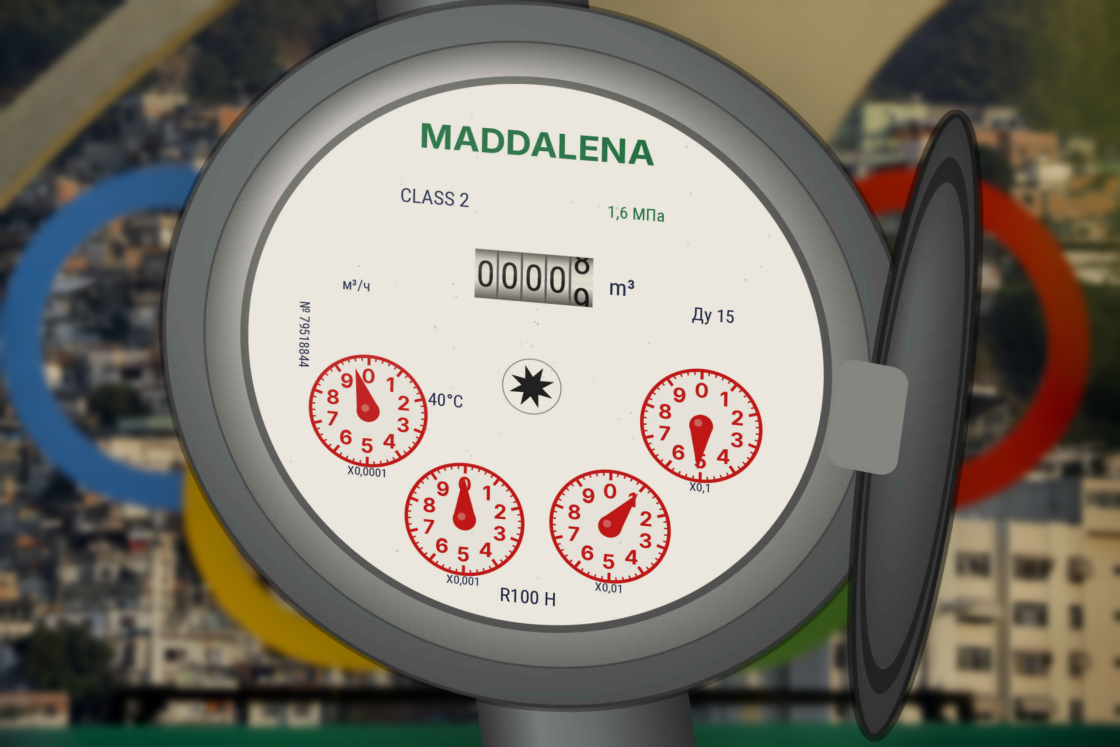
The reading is 8.5099
